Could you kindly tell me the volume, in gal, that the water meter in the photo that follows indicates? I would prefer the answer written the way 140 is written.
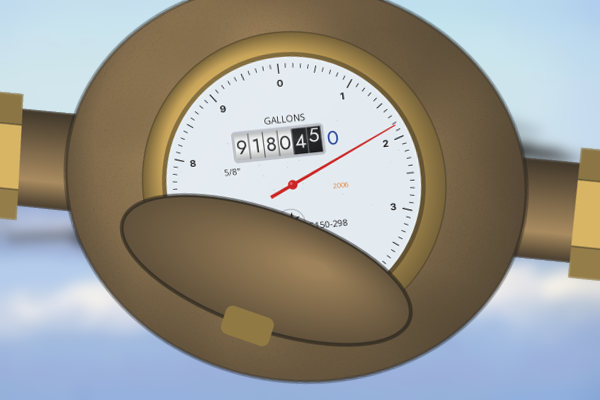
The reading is 9180451.8
